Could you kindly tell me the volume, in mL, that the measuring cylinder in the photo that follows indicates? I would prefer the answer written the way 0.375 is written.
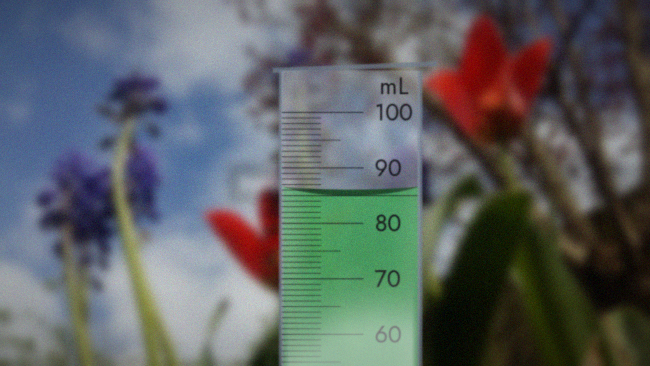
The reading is 85
